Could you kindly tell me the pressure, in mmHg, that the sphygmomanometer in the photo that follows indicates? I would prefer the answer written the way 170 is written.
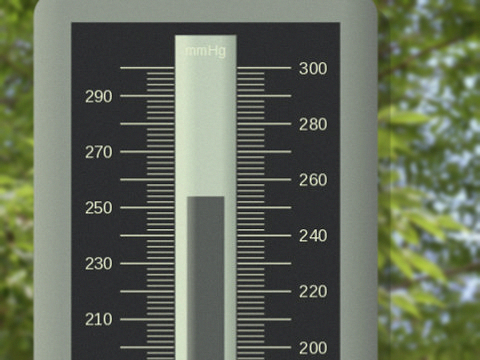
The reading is 254
